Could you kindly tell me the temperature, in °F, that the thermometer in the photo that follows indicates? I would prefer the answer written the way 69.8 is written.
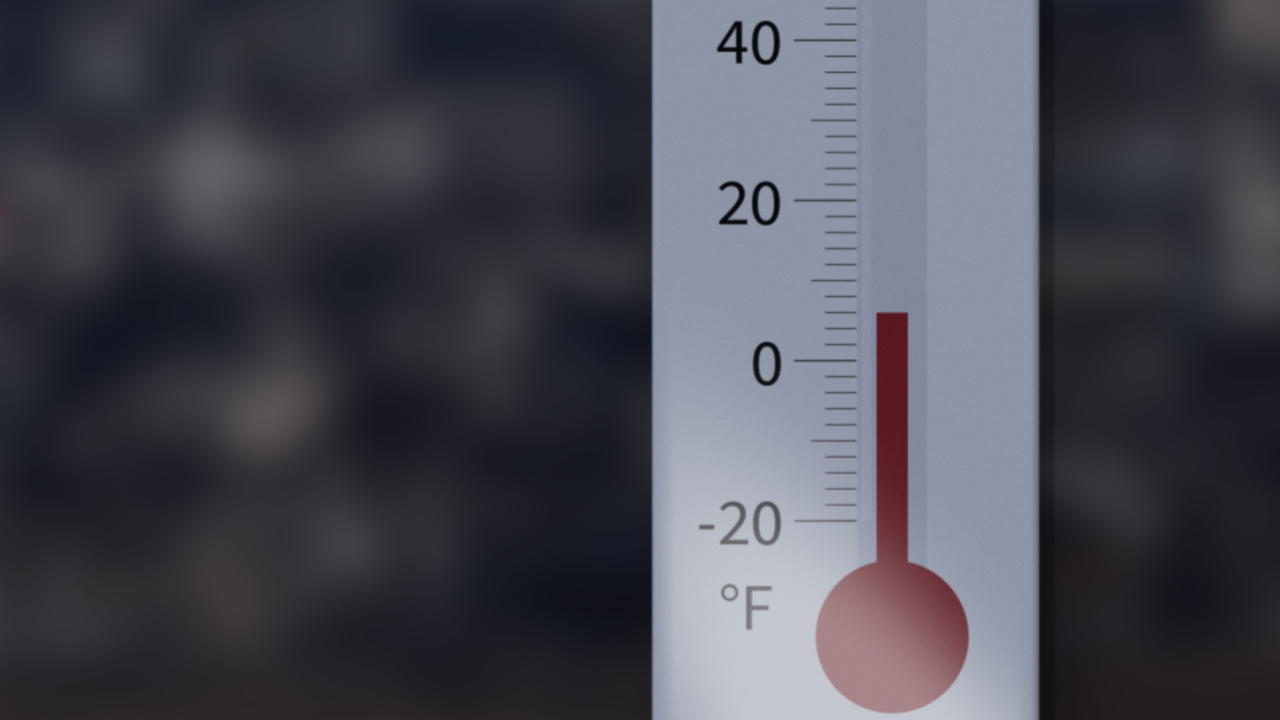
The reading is 6
